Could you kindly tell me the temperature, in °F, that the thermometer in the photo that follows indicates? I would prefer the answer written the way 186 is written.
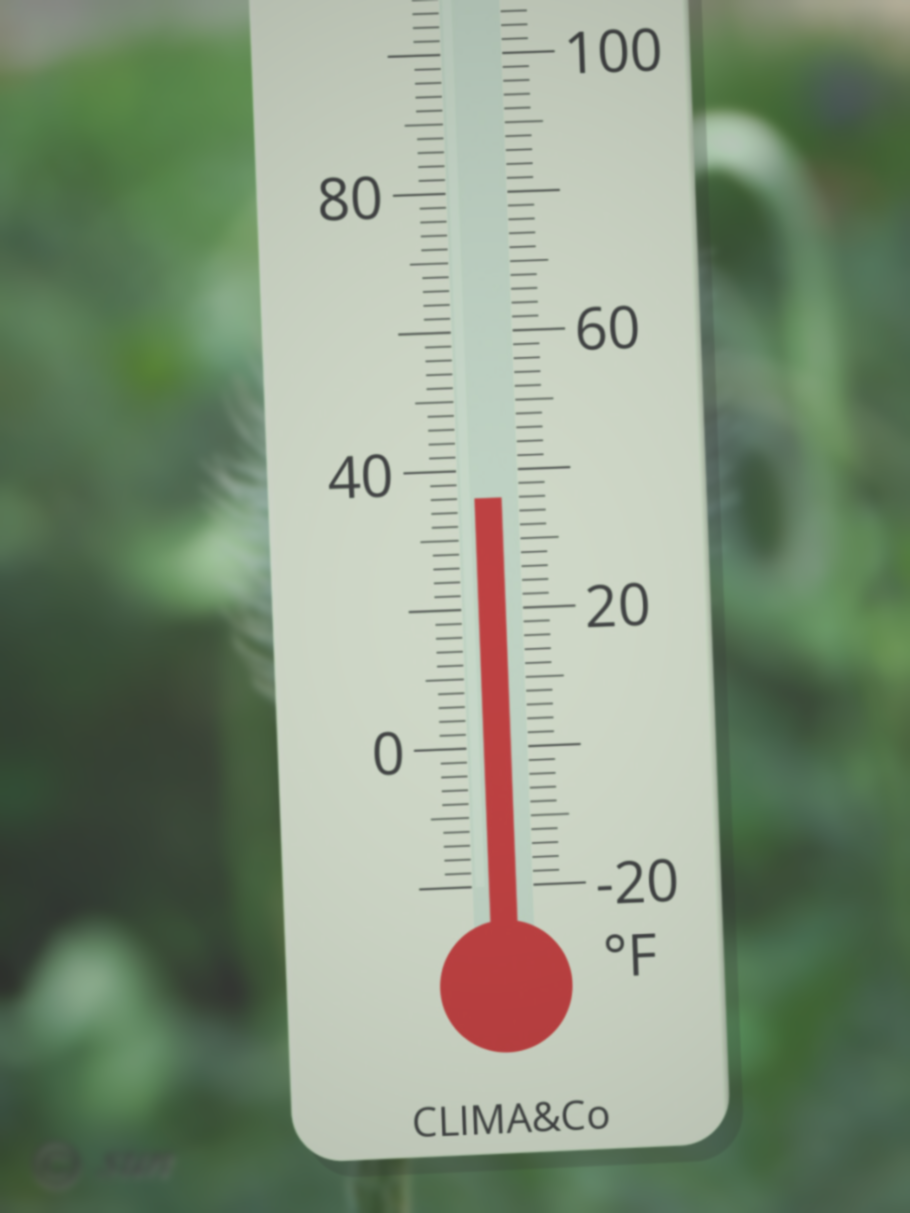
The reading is 36
